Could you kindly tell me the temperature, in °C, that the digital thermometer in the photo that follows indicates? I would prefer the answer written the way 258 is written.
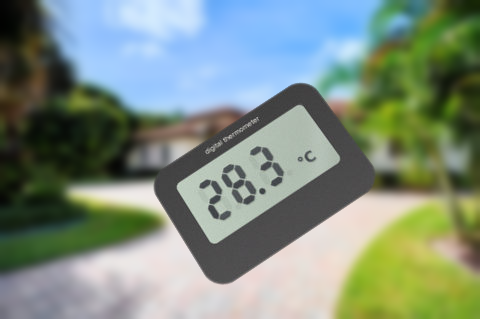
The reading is 28.3
